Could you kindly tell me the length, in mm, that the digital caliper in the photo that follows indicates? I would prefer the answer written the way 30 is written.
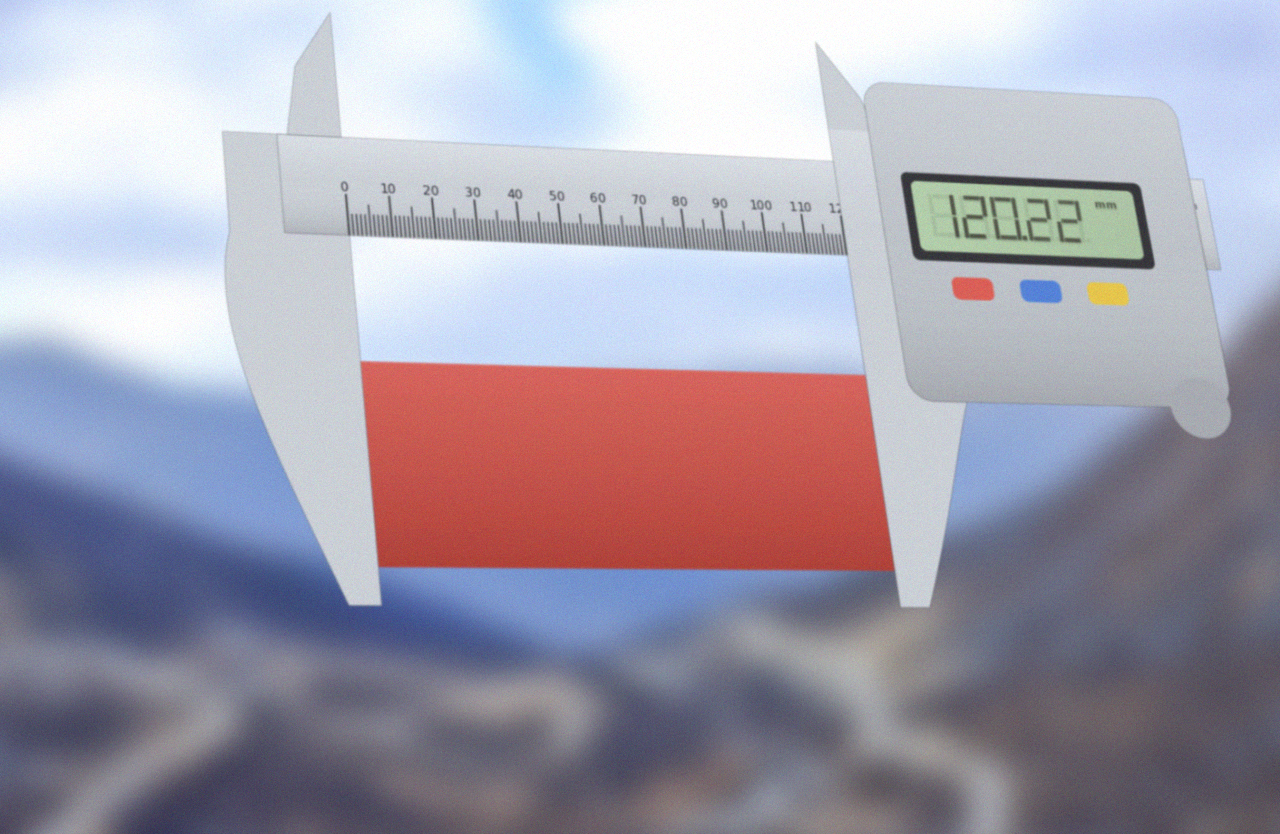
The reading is 120.22
